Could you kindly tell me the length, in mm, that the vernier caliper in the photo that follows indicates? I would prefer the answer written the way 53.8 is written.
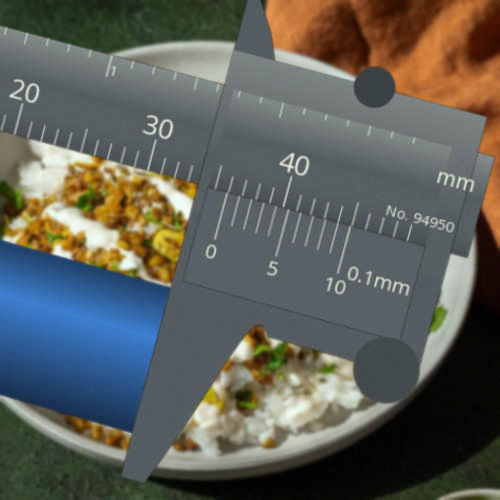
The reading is 35.9
